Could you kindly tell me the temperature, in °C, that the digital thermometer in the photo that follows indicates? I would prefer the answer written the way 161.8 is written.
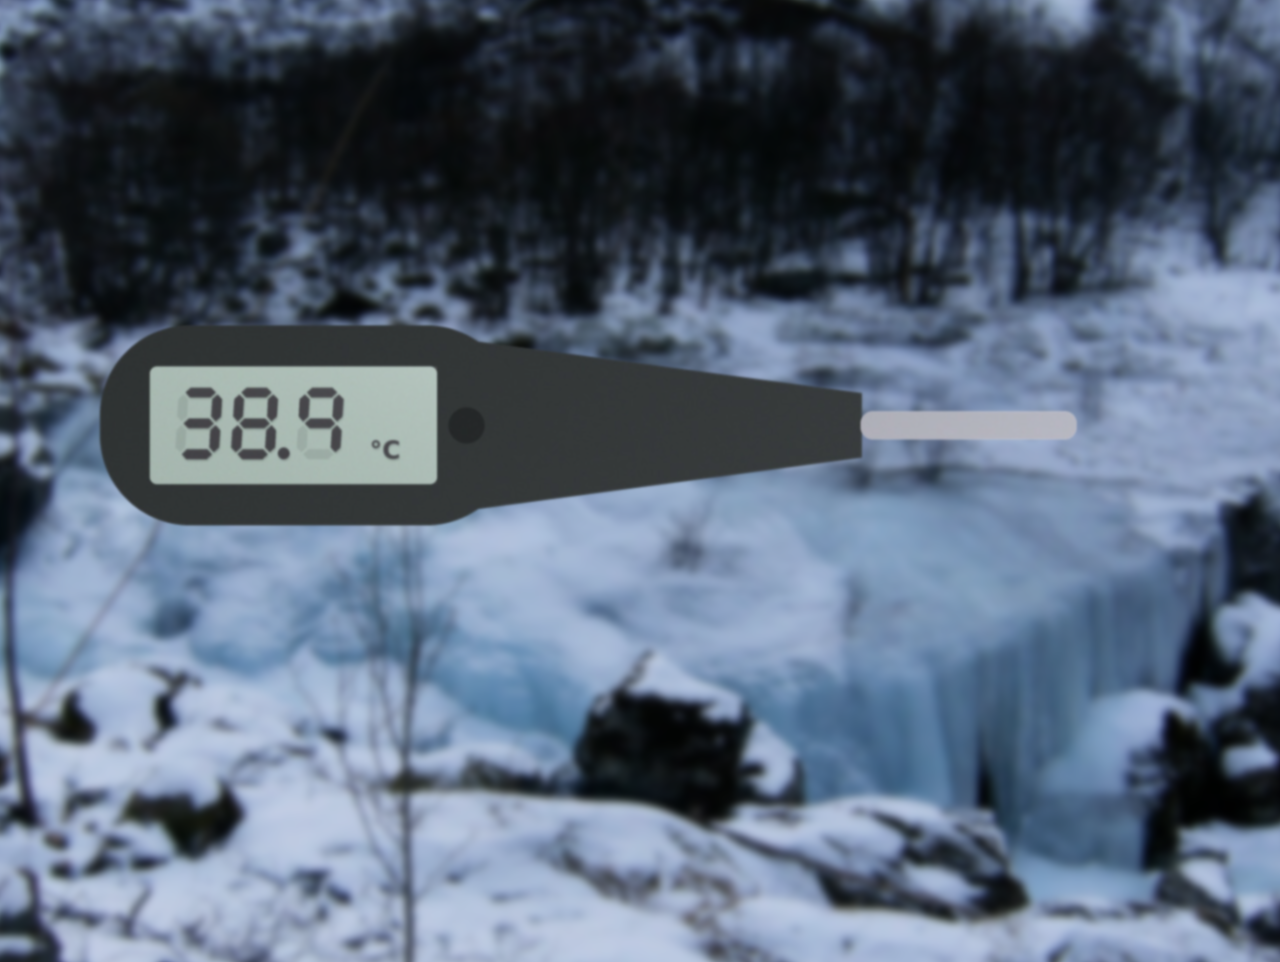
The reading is 38.9
